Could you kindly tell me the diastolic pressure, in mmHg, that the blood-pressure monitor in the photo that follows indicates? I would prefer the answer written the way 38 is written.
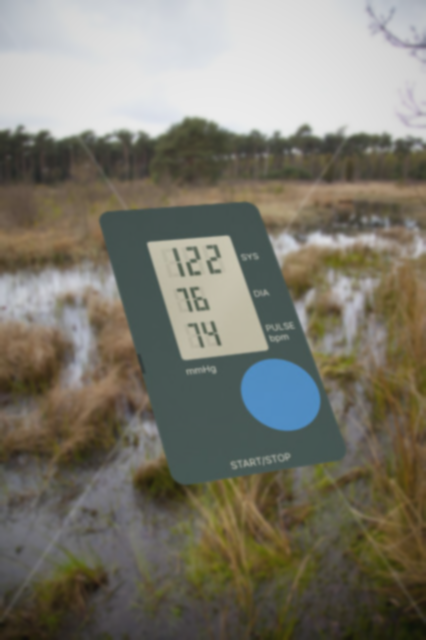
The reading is 76
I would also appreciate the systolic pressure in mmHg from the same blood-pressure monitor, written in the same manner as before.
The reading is 122
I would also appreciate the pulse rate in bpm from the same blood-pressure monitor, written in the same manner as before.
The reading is 74
